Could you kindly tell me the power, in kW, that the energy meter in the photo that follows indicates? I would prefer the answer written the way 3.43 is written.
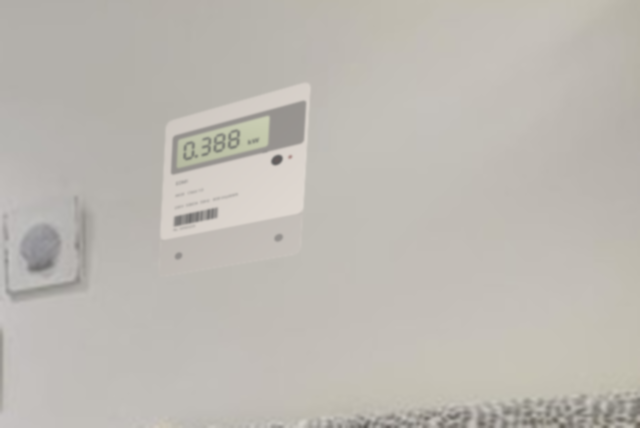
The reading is 0.388
